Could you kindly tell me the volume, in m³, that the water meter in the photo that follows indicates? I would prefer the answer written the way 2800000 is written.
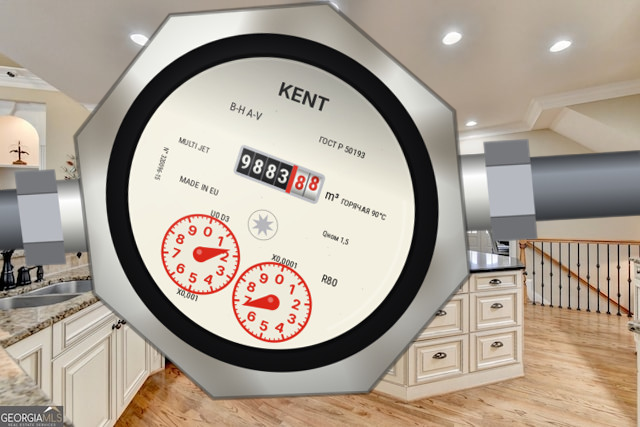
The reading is 9883.8816
